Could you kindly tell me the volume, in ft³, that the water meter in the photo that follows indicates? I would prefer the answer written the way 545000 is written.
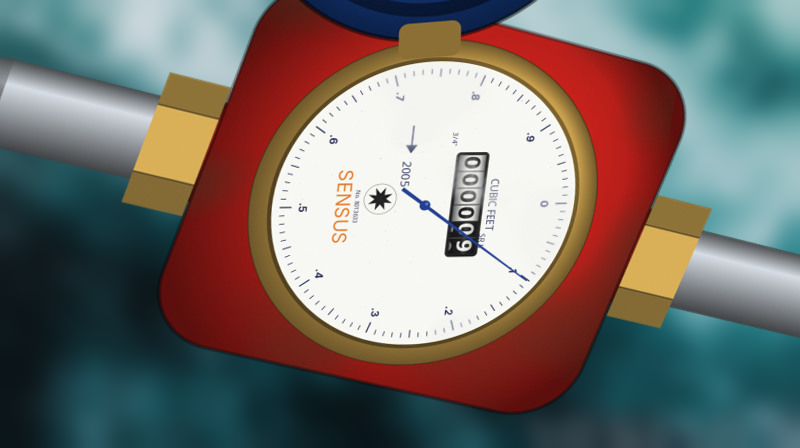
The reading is 9.10
